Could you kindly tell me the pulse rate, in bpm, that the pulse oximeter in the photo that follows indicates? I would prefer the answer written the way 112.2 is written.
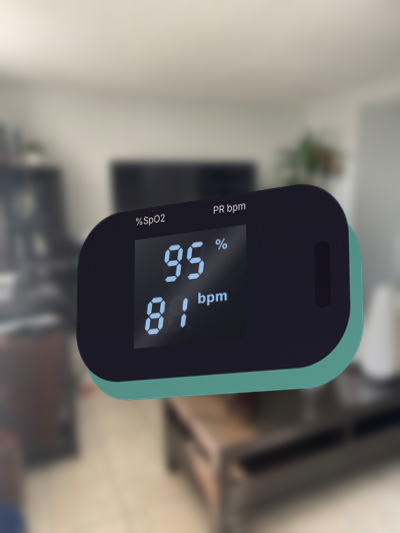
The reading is 81
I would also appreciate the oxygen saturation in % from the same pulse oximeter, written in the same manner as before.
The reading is 95
